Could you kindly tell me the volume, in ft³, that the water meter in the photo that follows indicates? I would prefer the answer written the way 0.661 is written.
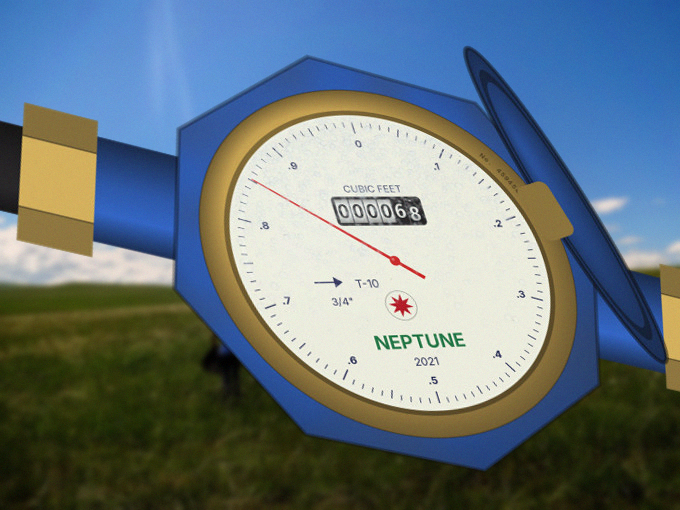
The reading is 67.85
